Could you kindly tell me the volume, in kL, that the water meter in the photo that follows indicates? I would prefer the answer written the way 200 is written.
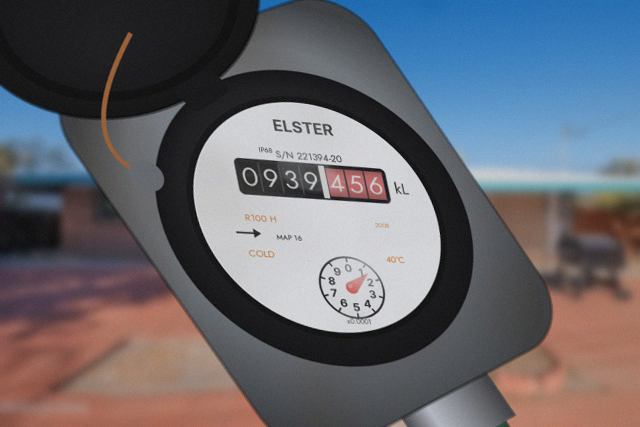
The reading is 939.4561
